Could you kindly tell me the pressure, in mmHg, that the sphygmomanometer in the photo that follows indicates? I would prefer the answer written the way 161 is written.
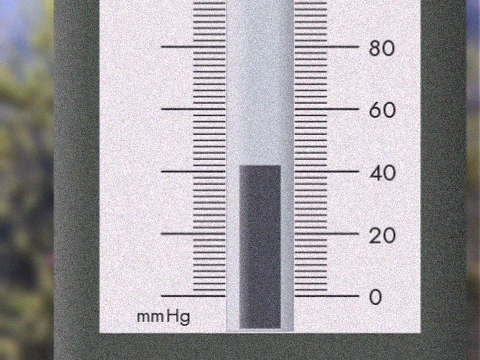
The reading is 42
